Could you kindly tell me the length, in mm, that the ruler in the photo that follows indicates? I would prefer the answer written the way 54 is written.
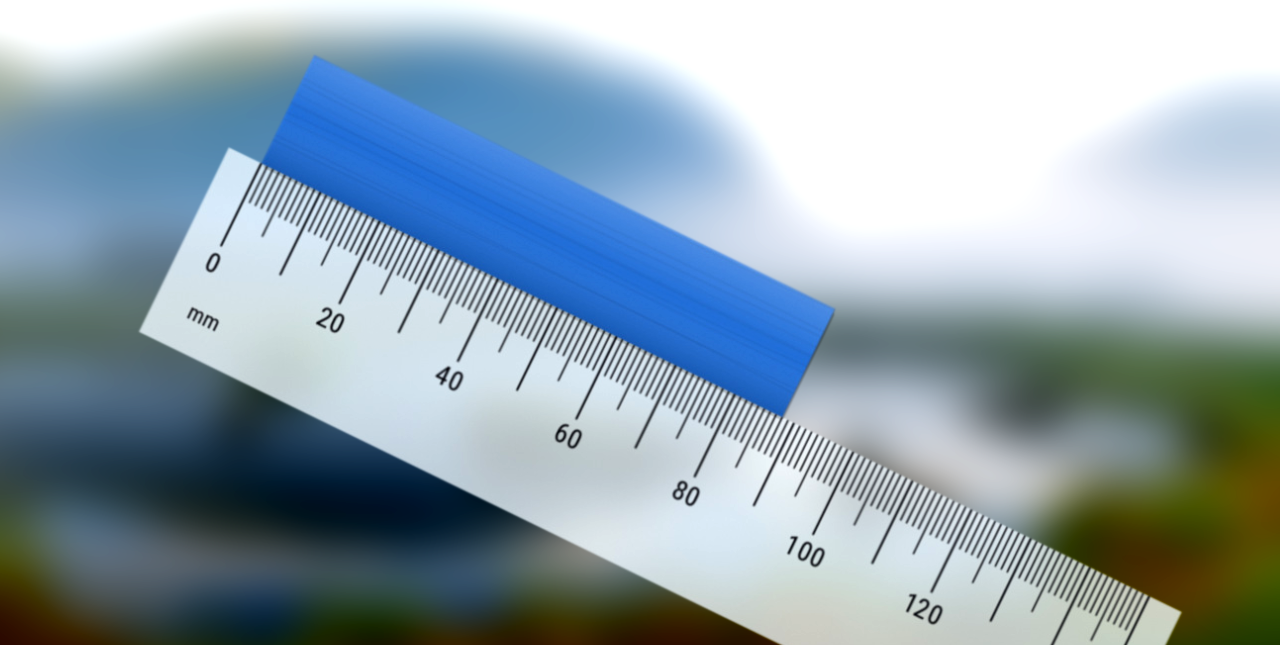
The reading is 88
